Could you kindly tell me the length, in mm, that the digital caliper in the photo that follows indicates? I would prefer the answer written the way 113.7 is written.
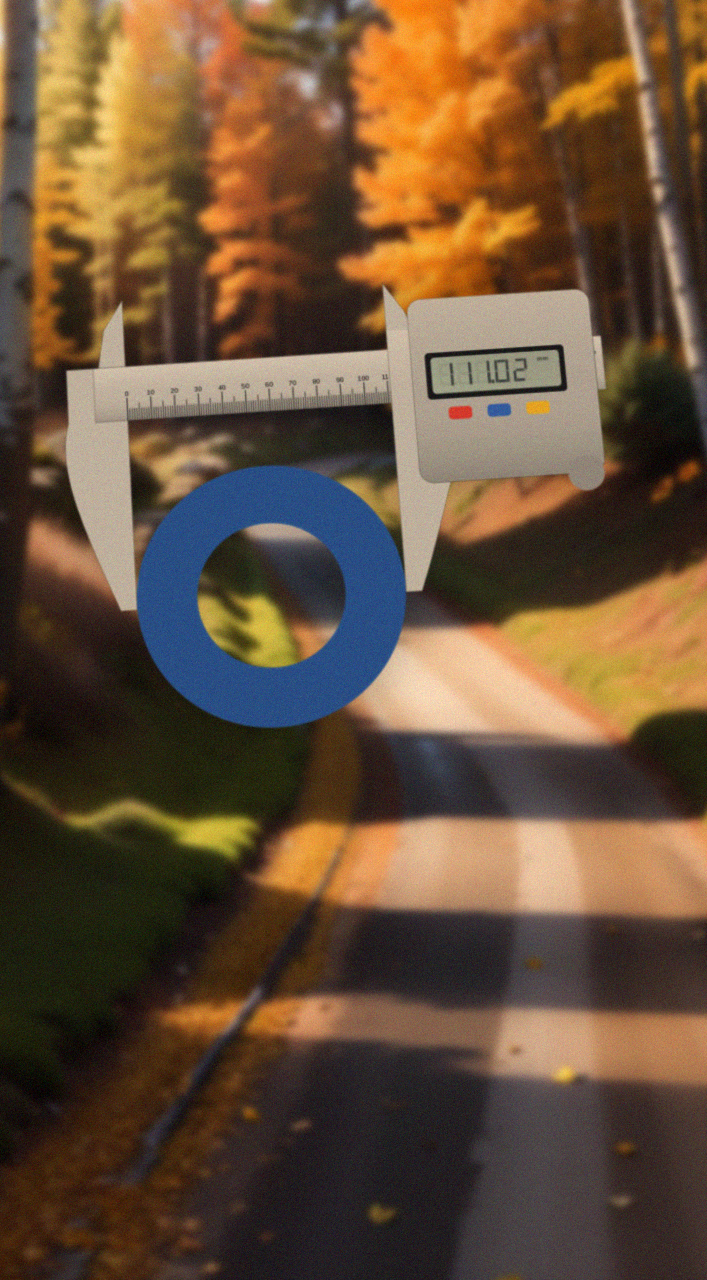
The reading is 111.02
